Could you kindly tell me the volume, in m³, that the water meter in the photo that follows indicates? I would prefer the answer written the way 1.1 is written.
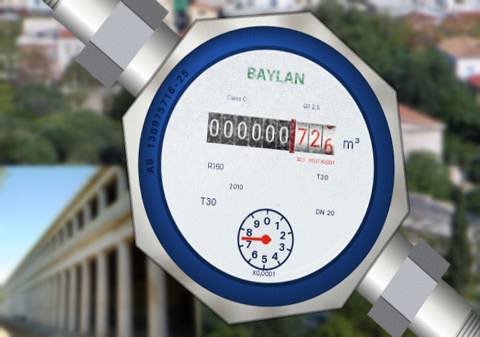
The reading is 0.7257
